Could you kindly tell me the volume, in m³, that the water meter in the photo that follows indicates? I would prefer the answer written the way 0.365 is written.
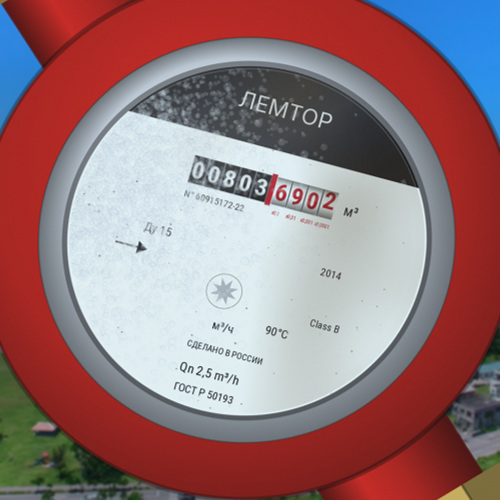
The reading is 803.6902
